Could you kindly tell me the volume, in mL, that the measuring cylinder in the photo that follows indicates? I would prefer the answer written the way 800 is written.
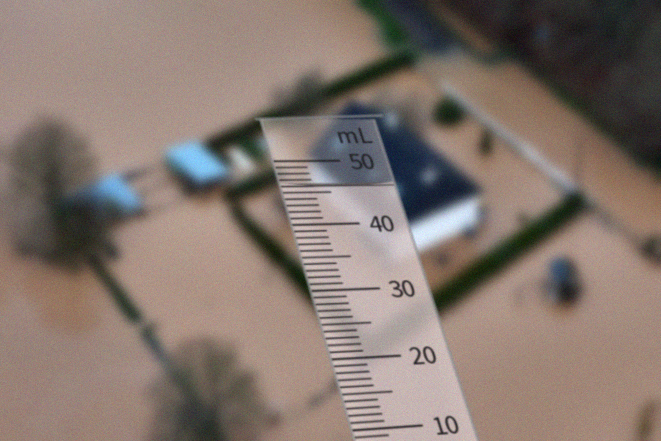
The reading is 46
